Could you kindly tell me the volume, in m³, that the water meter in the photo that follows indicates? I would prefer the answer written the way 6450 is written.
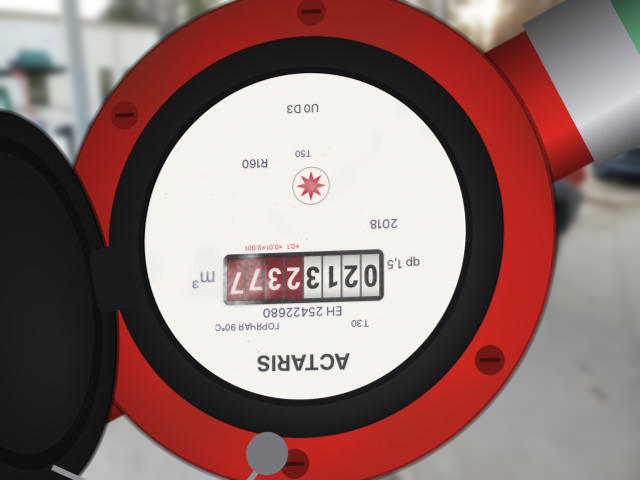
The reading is 213.2377
